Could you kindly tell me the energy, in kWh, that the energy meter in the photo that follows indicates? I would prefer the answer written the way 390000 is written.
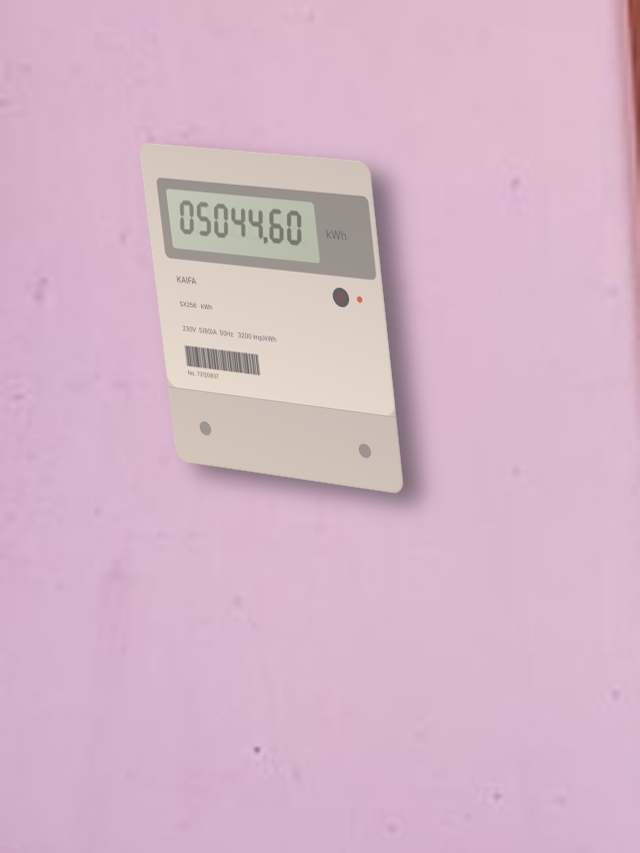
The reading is 5044.60
